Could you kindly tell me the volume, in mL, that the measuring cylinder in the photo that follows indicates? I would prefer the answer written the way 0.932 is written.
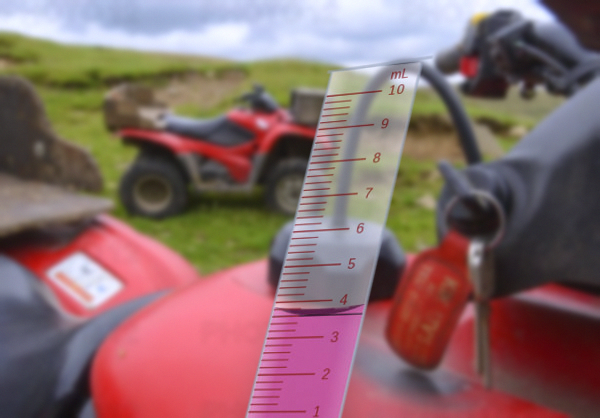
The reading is 3.6
